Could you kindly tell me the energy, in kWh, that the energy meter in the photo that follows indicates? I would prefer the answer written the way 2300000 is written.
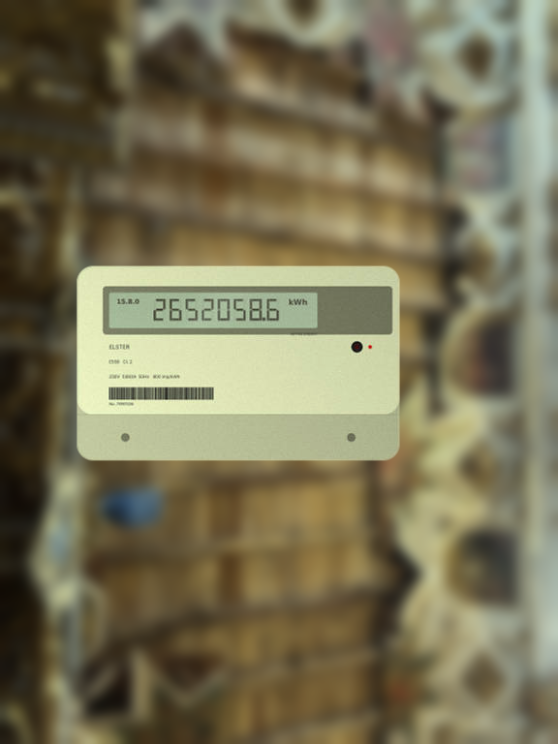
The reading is 2652058.6
